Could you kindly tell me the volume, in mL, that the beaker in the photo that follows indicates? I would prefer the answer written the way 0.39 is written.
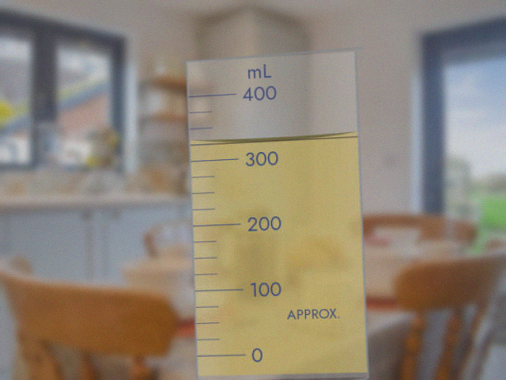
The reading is 325
